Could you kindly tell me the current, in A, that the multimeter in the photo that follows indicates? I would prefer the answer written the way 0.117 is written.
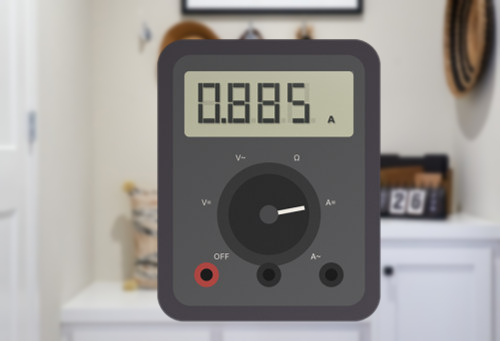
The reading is 0.885
